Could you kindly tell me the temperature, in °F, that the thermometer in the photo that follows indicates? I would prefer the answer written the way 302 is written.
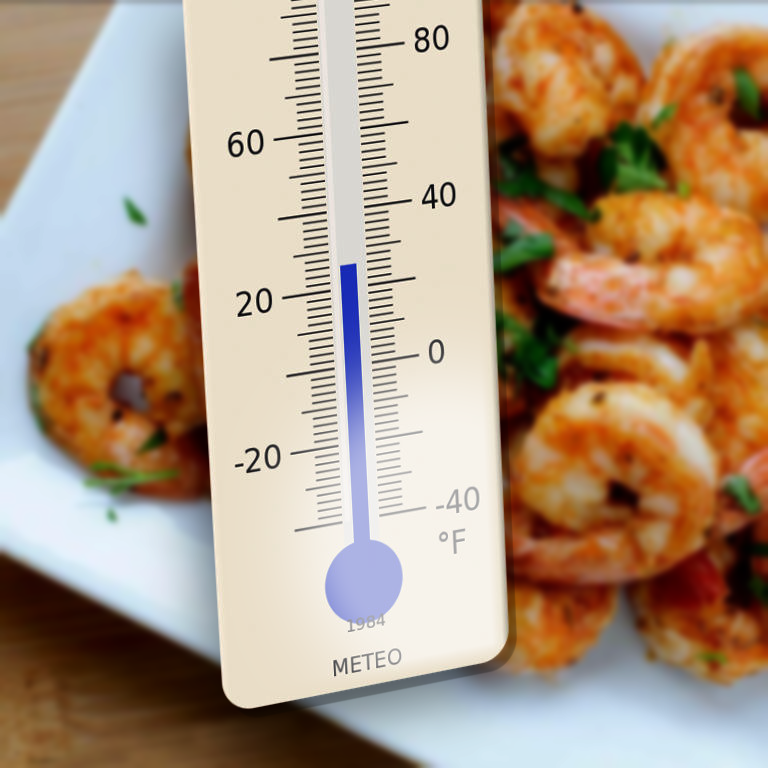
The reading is 26
